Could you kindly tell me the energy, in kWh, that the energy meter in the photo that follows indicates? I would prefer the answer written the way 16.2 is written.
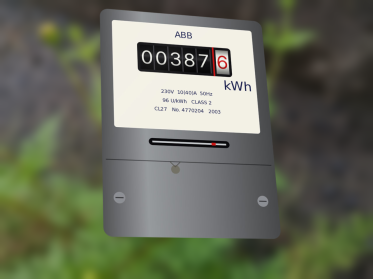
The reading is 387.6
